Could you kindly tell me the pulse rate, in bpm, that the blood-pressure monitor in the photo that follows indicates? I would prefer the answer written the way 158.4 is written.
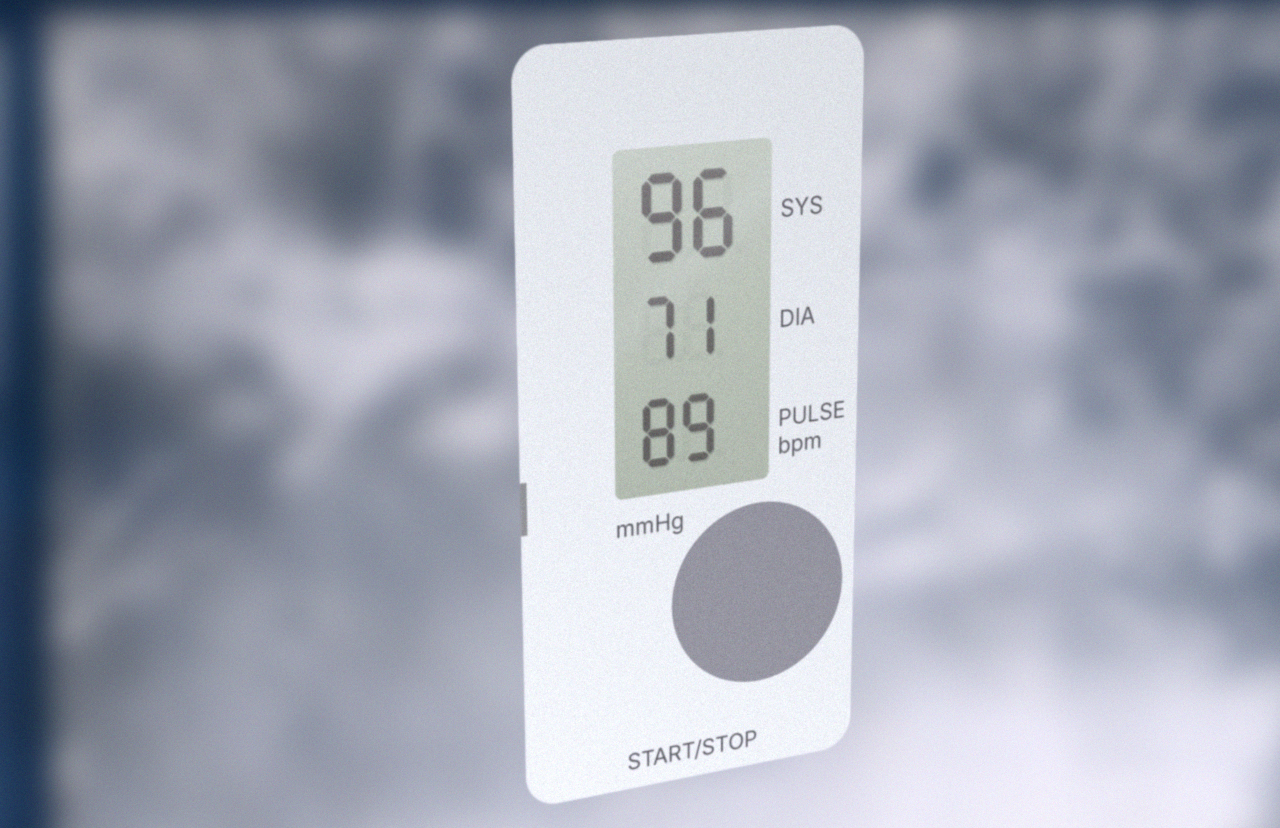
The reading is 89
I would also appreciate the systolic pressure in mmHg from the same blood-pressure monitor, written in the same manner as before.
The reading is 96
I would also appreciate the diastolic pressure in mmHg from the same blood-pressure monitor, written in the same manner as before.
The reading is 71
